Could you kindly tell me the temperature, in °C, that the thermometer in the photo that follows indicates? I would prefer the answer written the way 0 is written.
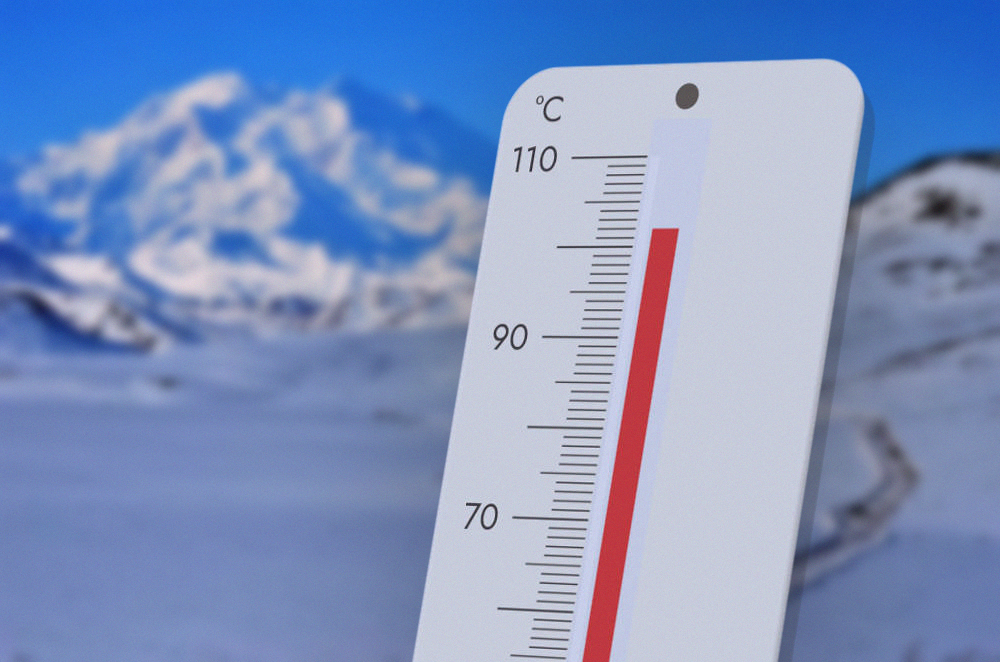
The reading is 102
